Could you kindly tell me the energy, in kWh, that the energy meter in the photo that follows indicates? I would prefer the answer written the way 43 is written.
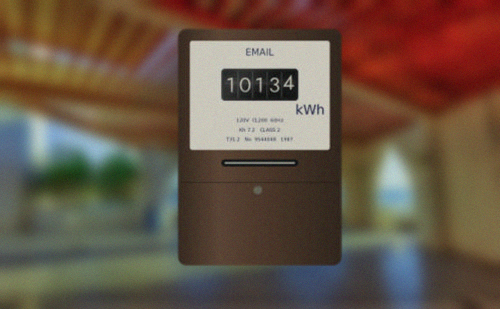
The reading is 10134
